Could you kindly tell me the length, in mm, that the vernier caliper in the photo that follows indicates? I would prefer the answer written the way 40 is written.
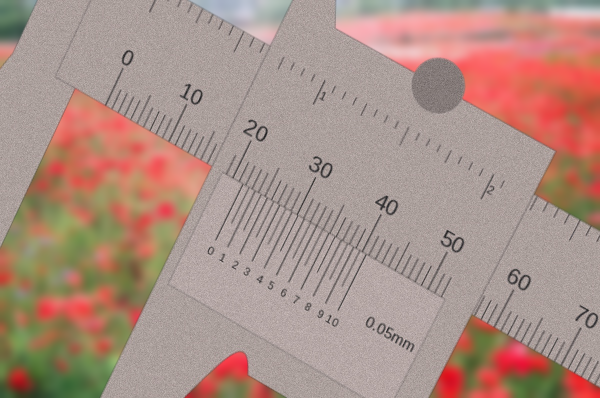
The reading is 21.6
